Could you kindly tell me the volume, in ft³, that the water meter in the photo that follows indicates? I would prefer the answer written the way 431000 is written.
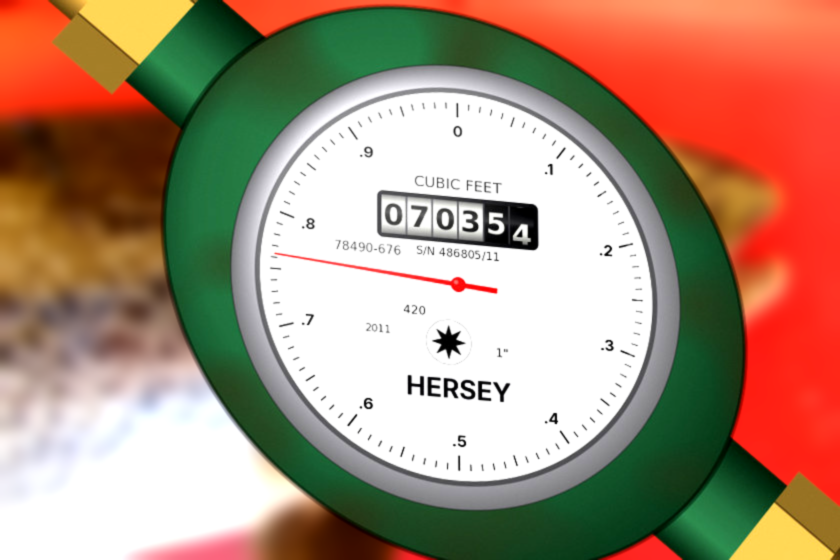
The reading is 70353.76
